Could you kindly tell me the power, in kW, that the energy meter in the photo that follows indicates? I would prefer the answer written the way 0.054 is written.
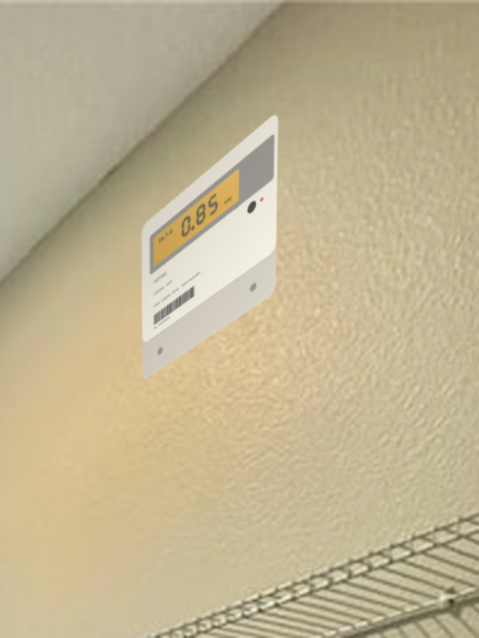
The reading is 0.85
